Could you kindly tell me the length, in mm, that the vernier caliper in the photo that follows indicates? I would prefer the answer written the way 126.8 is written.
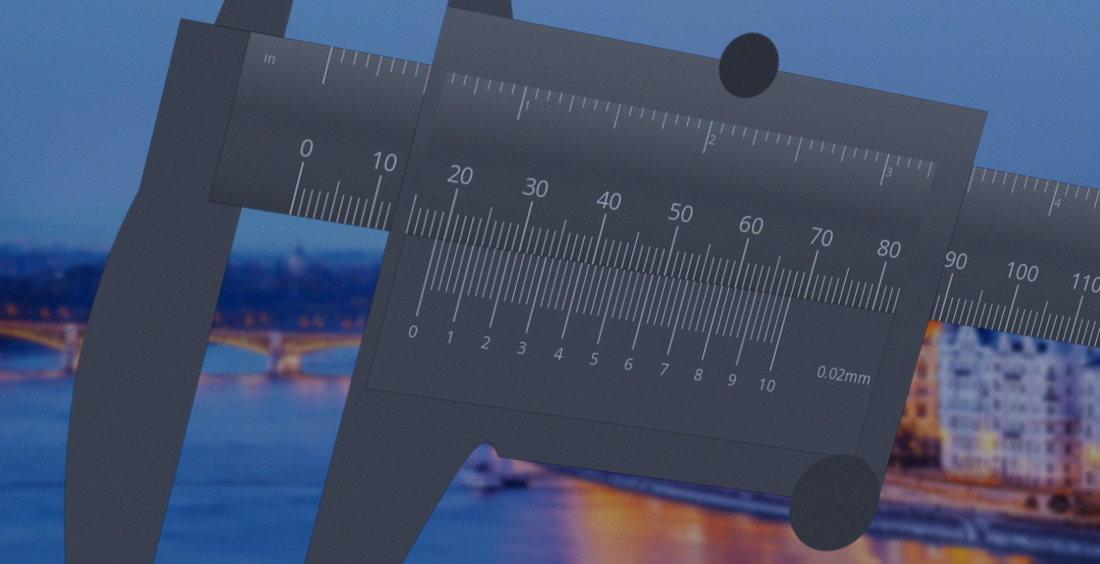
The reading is 19.0
